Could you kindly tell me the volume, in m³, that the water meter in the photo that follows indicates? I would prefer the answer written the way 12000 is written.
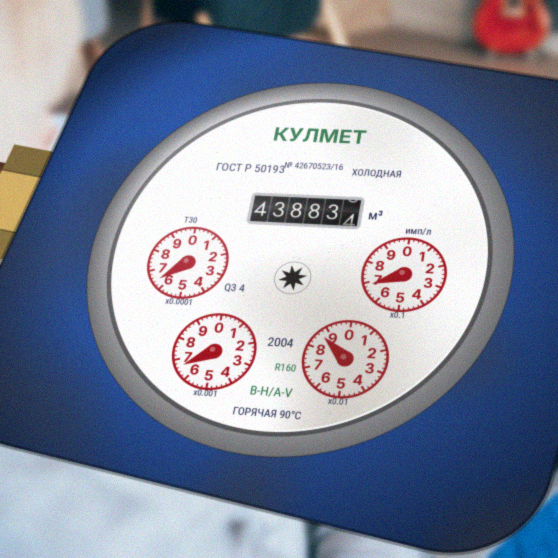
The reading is 438833.6866
